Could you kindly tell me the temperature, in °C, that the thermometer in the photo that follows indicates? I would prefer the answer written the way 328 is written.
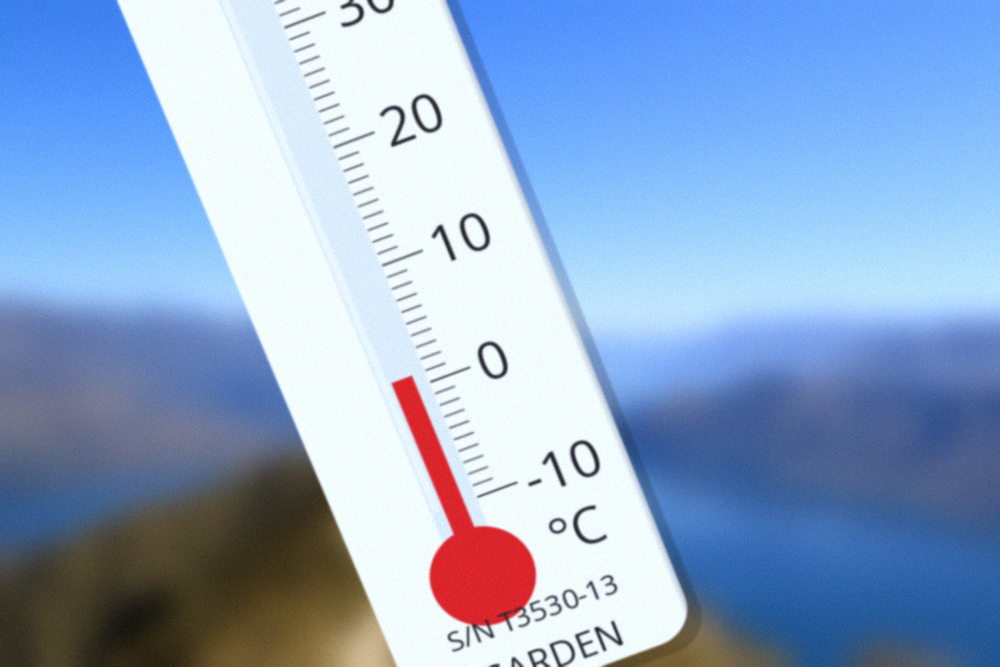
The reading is 1
